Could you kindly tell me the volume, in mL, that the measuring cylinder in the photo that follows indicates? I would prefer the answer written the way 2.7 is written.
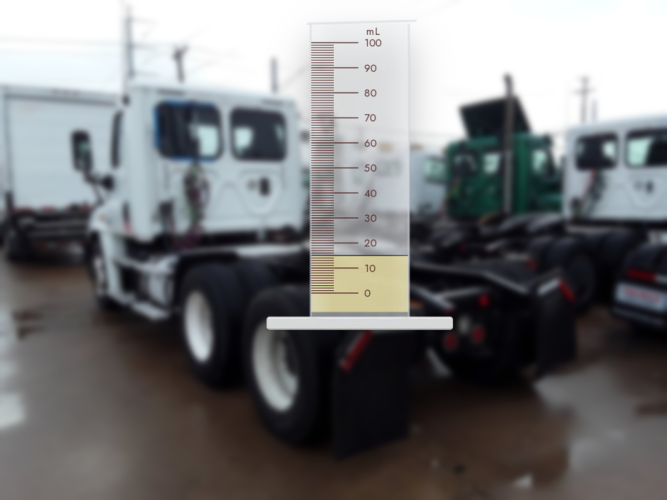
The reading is 15
